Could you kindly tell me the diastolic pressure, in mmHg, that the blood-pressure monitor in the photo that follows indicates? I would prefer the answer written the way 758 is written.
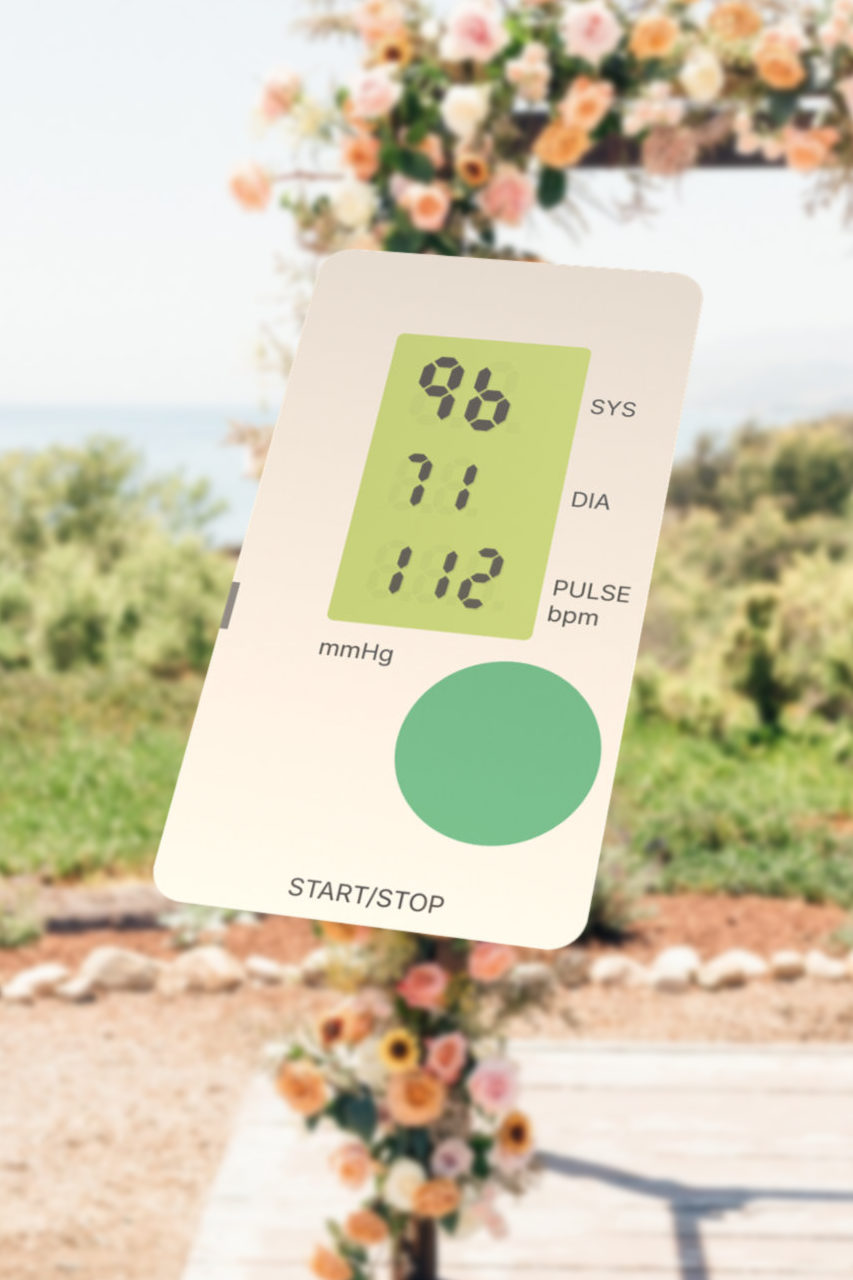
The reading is 71
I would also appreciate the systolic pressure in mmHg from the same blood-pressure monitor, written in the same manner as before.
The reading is 96
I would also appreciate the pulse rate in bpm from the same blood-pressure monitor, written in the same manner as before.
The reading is 112
